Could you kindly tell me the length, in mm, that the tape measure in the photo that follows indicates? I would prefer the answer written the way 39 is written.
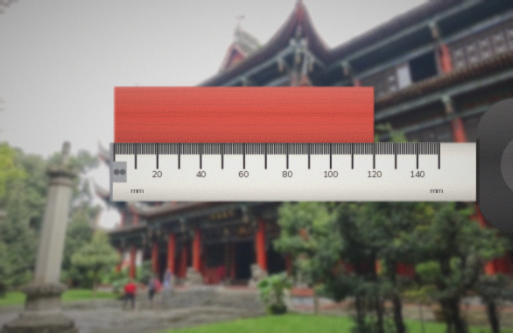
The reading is 120
